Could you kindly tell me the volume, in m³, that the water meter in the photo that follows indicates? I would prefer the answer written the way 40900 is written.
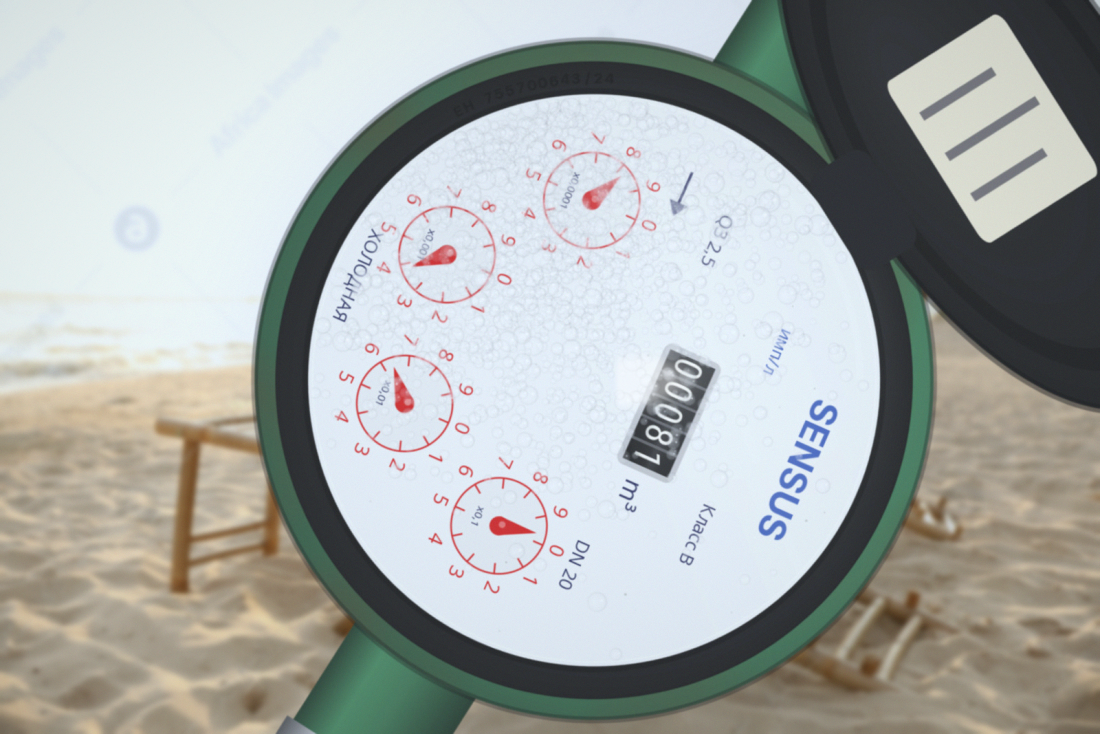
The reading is 80.9638
